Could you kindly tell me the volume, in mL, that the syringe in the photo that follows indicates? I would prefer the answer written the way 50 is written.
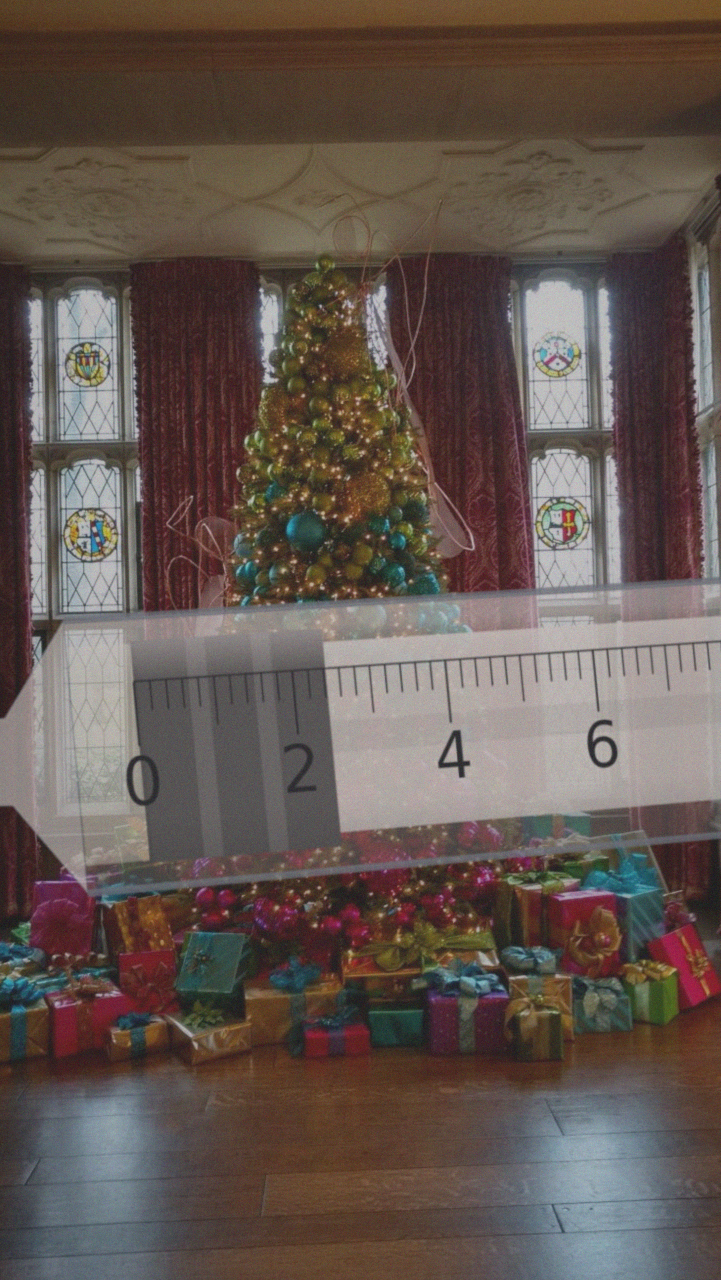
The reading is 0
